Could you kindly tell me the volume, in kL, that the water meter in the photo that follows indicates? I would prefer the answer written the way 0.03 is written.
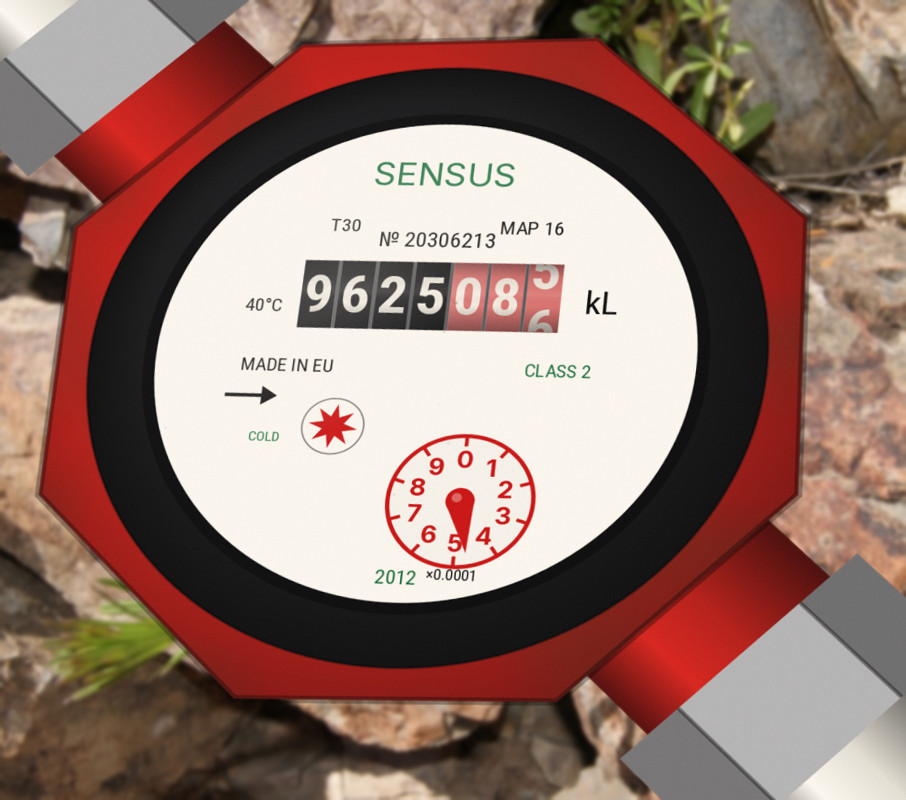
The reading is 9625.0854
